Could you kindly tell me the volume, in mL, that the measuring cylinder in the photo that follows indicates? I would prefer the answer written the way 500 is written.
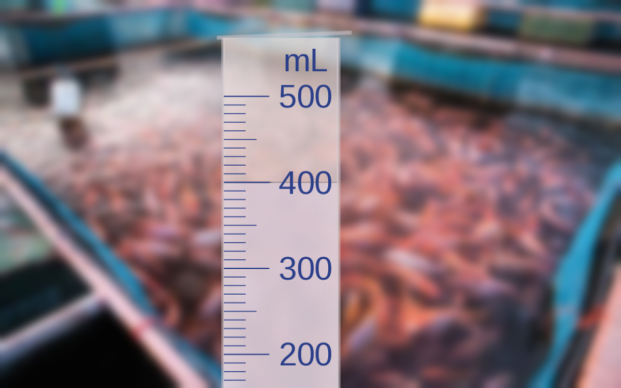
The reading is 400
